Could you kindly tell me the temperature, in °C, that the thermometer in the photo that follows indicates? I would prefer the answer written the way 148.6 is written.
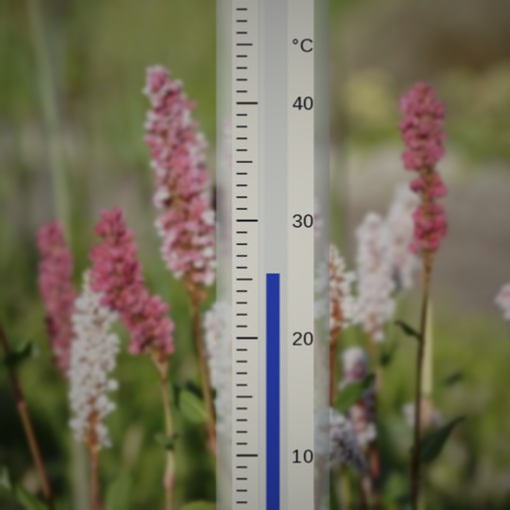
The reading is 25.5
